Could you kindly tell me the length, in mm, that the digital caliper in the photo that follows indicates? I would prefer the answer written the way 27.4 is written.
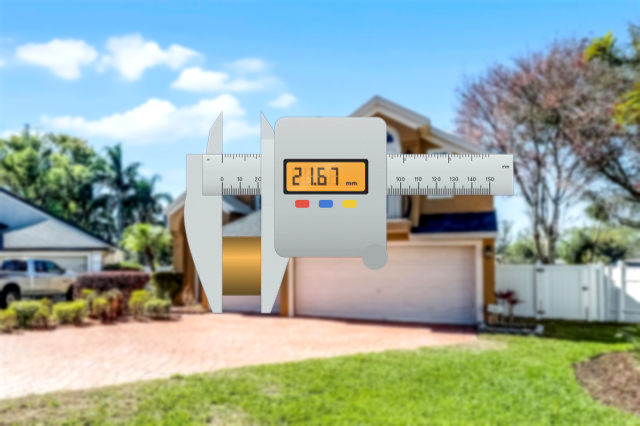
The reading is 21.67
